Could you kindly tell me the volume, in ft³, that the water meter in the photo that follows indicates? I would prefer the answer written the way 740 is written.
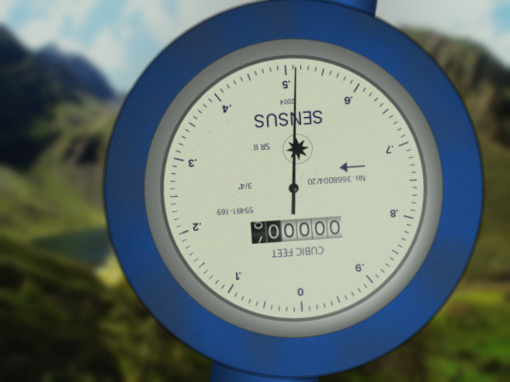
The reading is 7.51
